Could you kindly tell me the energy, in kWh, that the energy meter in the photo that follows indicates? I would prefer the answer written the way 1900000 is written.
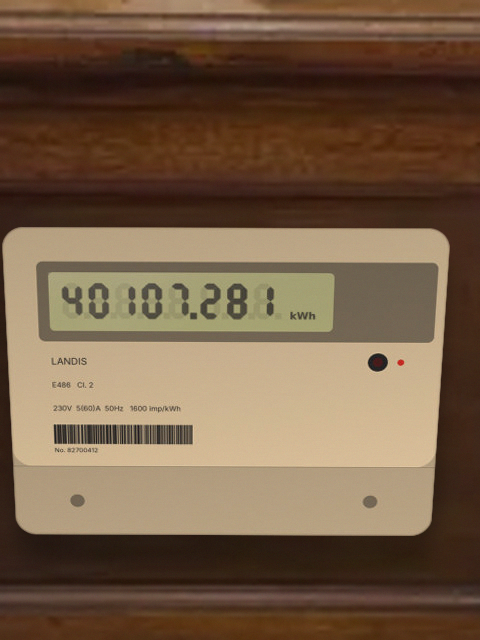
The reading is 40107.281
